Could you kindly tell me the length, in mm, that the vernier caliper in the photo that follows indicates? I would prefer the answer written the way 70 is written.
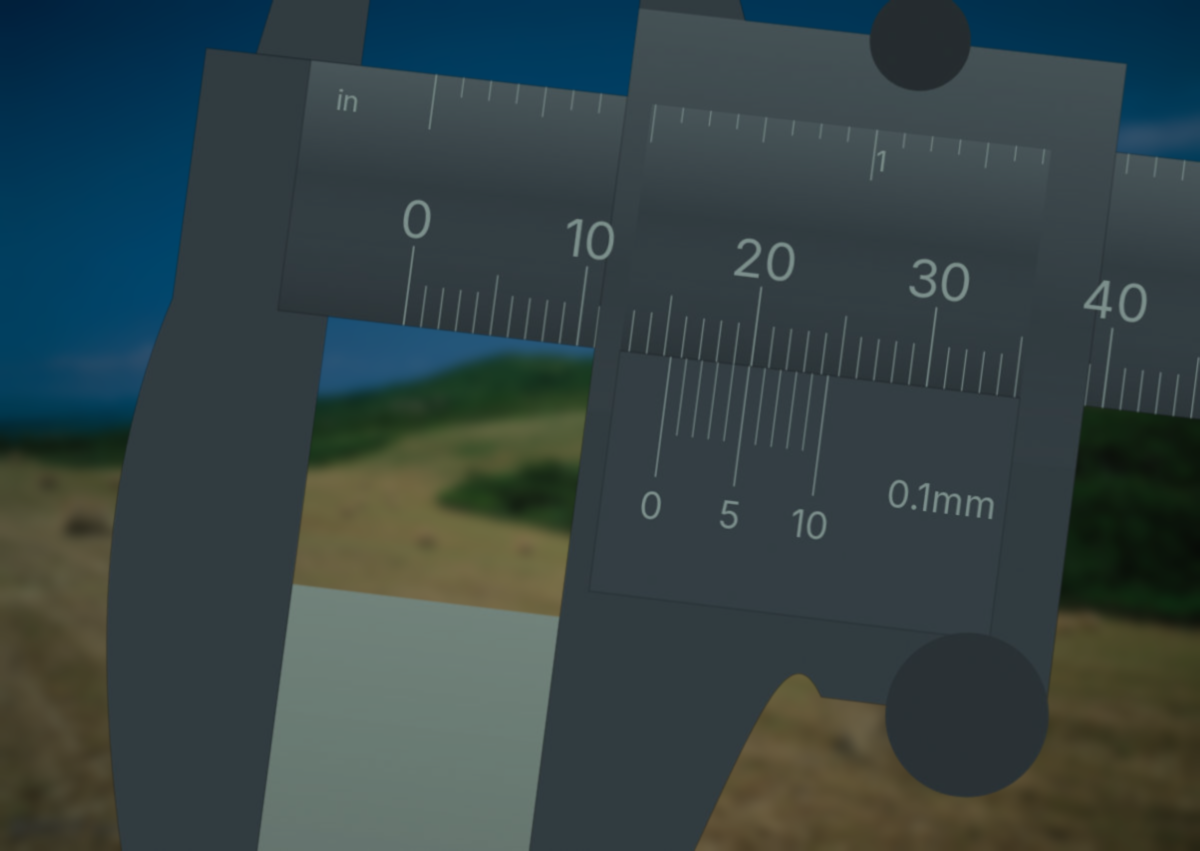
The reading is 15.4
